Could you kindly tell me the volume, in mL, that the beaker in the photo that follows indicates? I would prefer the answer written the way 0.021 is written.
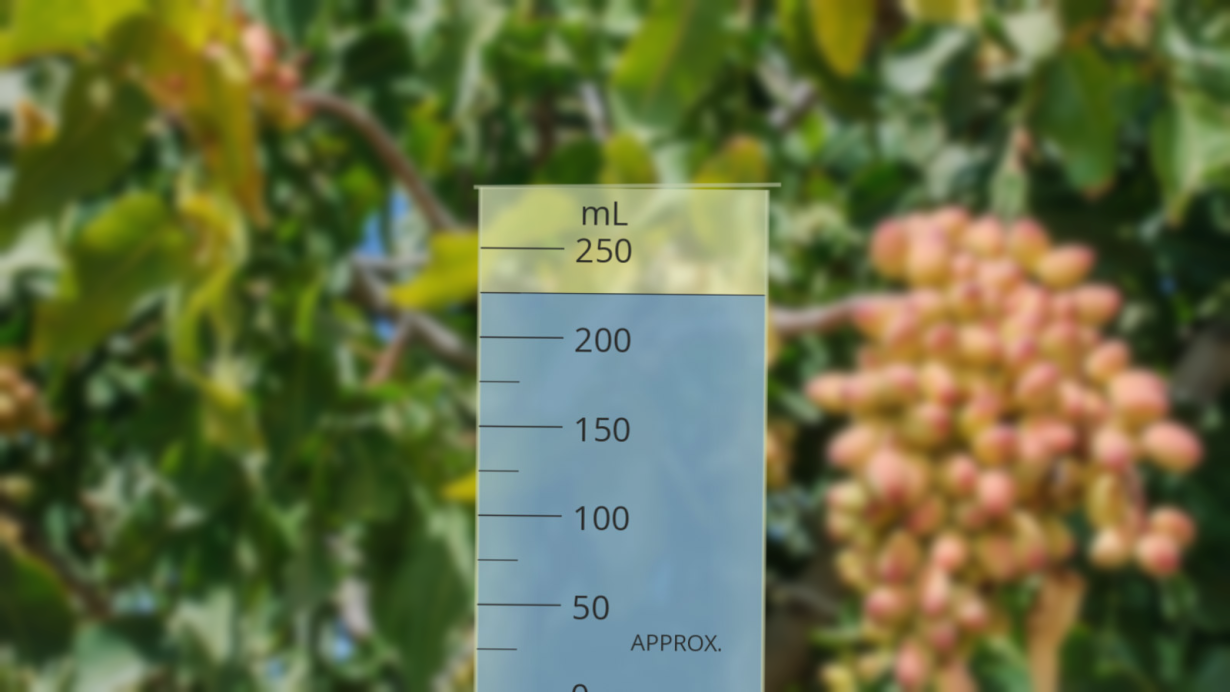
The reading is 225
